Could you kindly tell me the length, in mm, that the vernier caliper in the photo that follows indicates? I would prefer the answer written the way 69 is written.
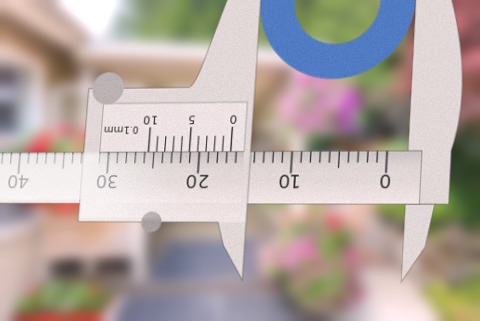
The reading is 16.6
